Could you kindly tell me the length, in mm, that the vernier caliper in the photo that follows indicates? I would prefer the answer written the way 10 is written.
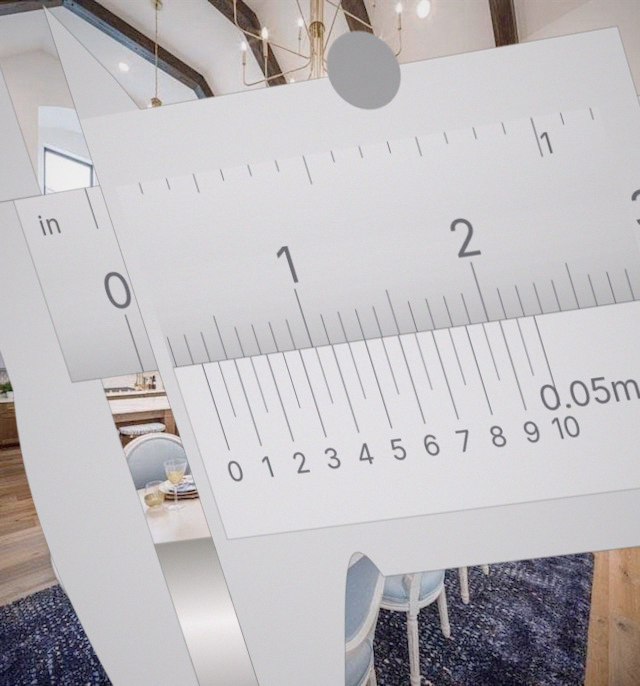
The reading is 3.5
